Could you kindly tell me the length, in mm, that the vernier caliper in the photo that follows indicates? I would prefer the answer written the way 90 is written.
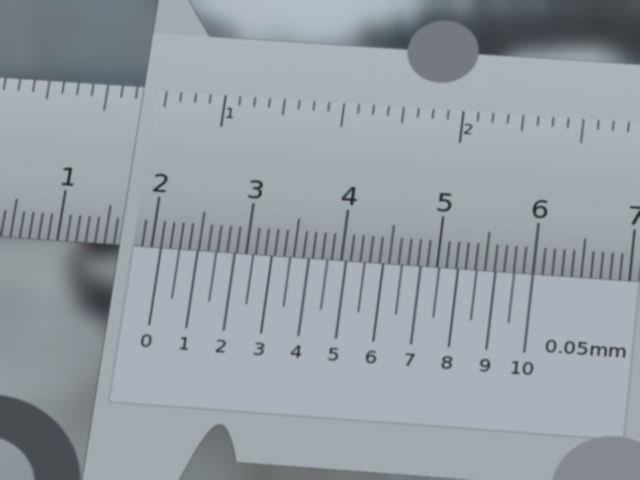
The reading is 21.0
